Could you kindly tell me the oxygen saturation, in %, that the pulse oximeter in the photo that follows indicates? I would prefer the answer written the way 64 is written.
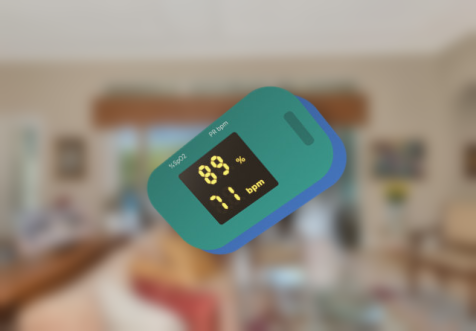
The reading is 89
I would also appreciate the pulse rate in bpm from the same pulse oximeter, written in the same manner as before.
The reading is 71
